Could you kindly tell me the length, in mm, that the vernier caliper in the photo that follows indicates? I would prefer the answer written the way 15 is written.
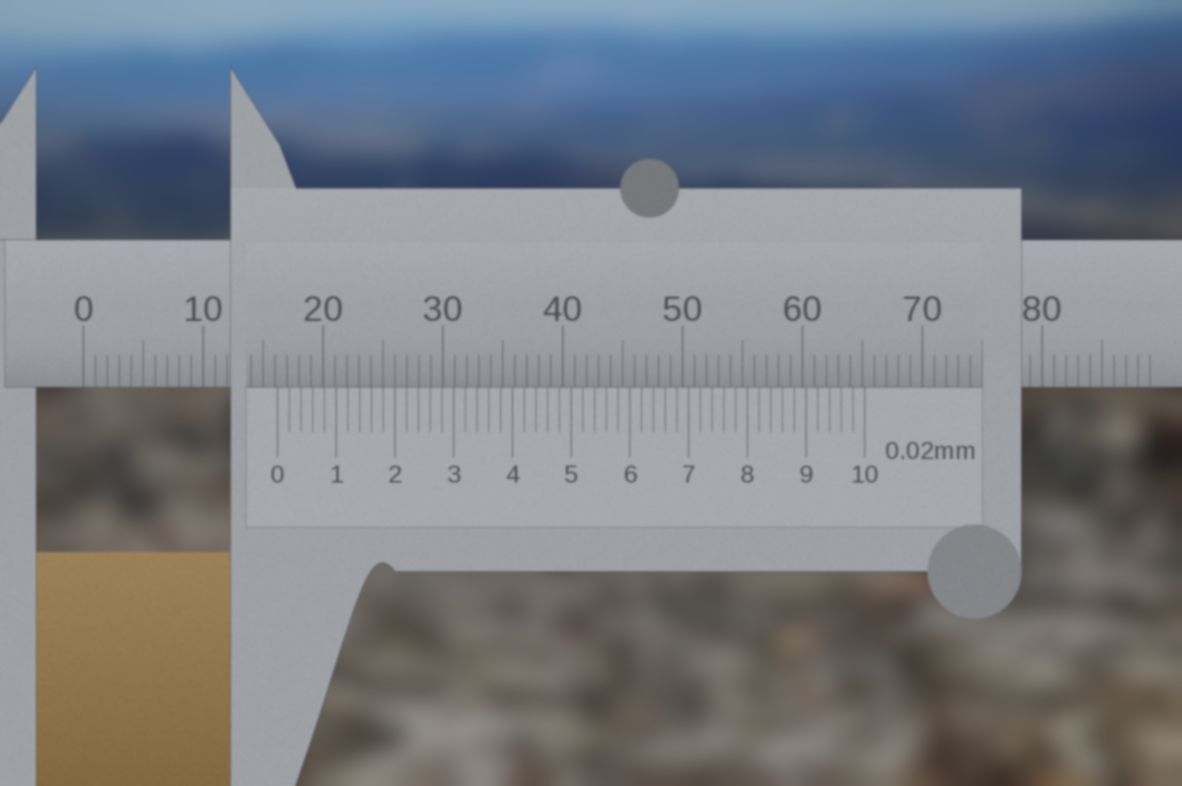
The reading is 16.2
